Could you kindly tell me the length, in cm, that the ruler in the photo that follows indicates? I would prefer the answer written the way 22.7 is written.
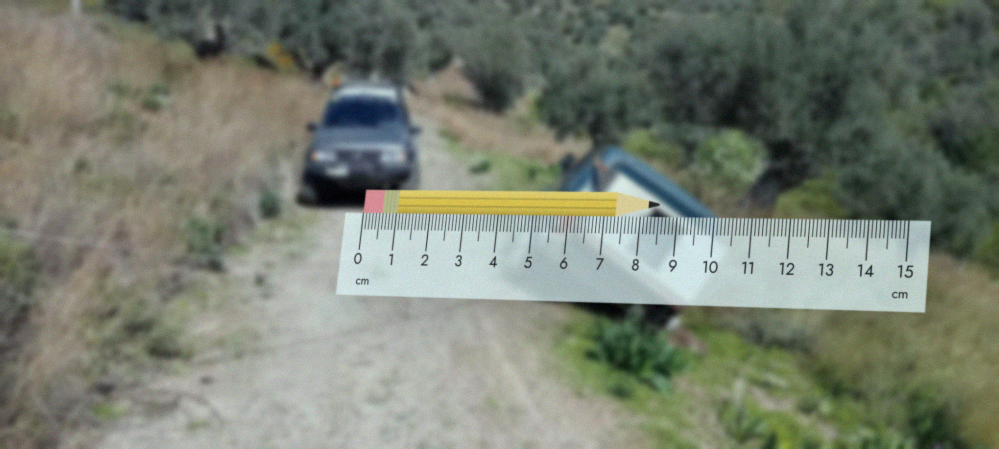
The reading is 8.5
